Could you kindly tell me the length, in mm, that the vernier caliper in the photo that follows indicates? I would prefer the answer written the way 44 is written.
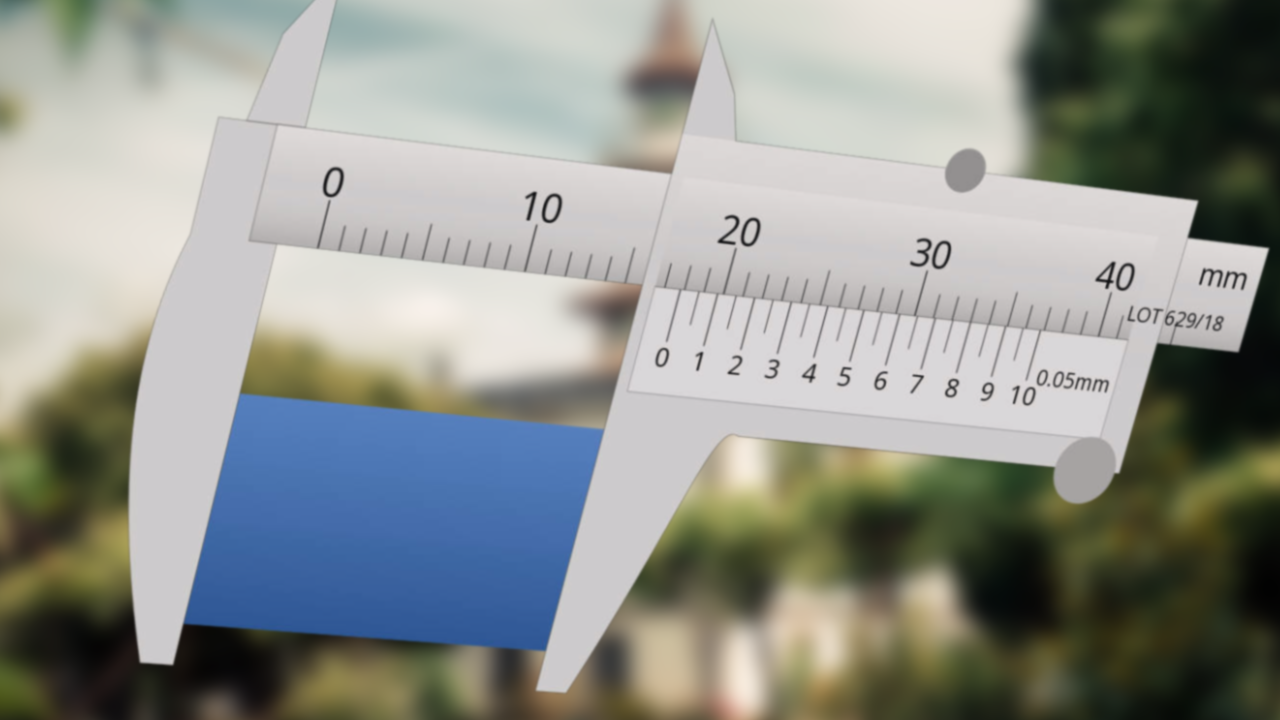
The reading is 17.8
